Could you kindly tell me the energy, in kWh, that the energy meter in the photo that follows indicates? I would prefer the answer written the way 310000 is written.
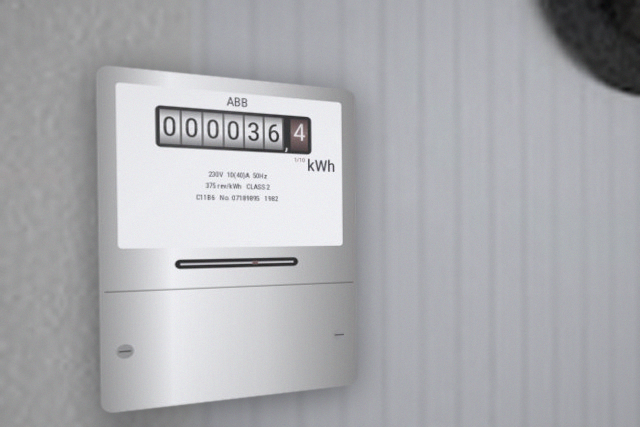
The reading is 36.4
